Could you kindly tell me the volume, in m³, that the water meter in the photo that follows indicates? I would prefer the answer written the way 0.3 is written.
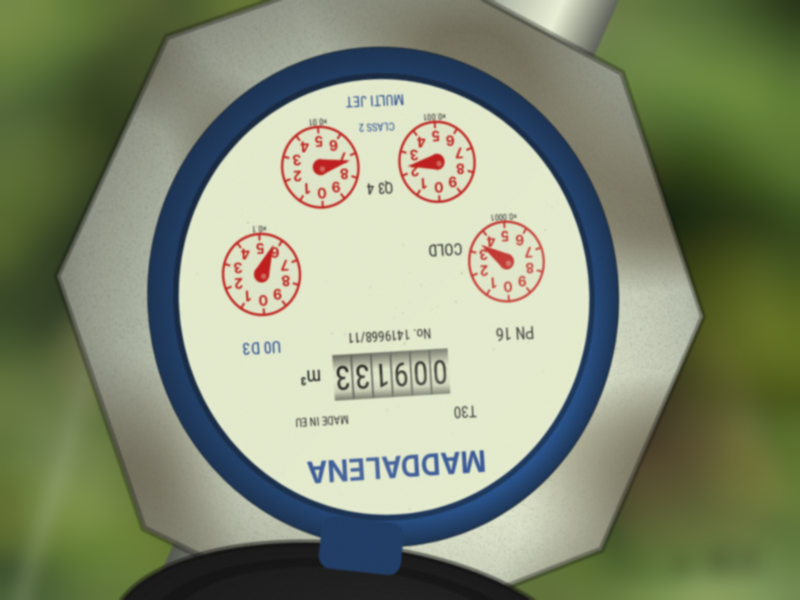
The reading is 9133.5723
